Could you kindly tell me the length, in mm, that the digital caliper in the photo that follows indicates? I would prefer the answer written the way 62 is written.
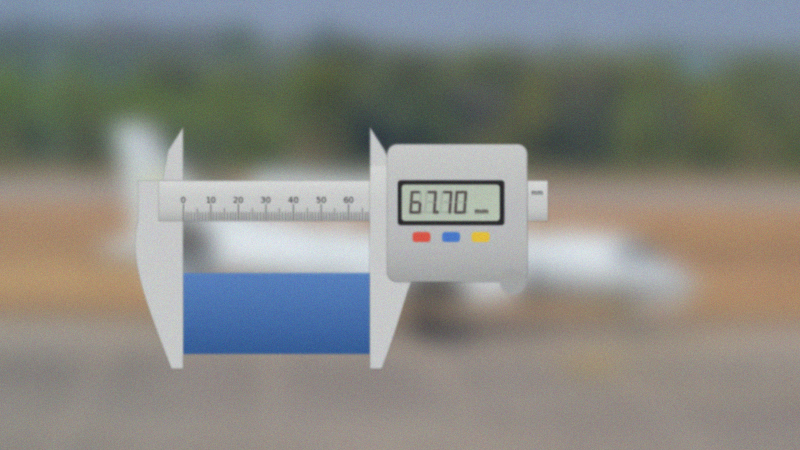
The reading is 67.70
